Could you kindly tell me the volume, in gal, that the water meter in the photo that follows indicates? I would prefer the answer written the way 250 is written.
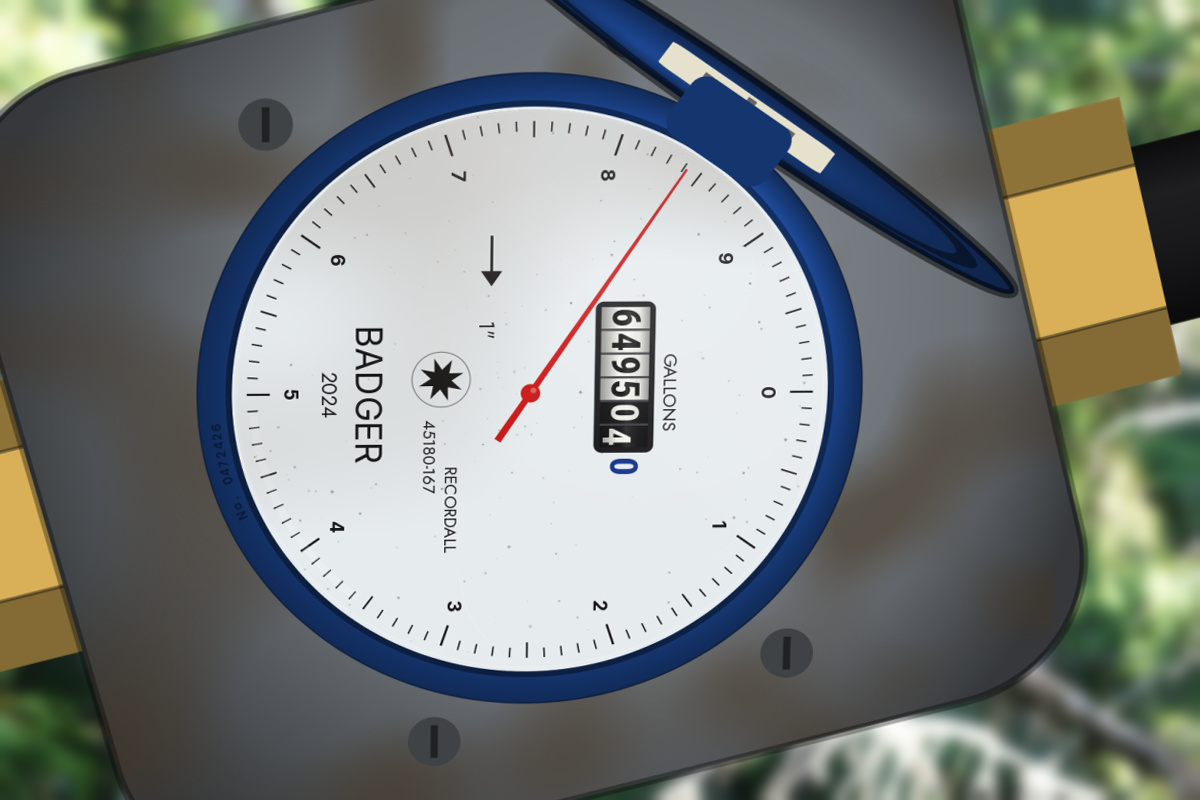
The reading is 6495038.4
